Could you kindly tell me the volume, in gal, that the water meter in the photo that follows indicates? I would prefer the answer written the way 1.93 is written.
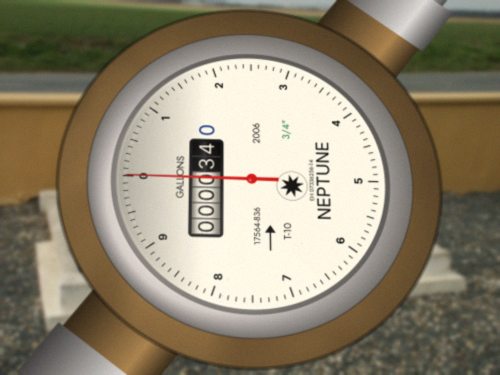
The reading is 340.0
